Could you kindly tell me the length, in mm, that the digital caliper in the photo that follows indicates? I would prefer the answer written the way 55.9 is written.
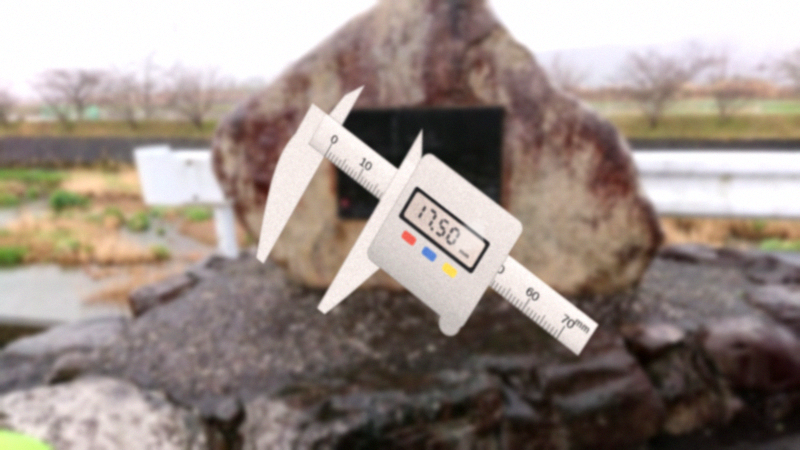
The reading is 17.50
